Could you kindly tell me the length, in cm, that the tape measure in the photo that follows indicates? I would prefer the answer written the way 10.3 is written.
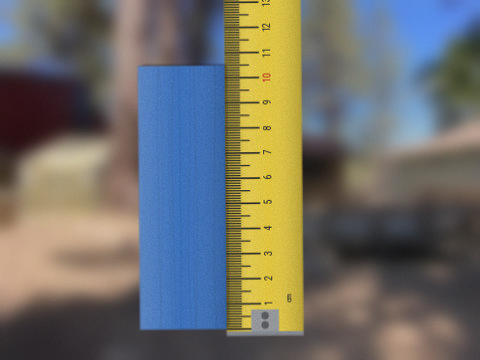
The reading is 10.5
